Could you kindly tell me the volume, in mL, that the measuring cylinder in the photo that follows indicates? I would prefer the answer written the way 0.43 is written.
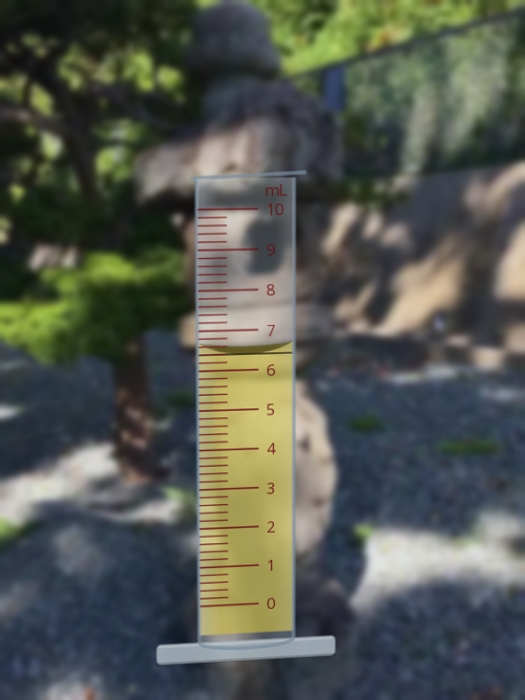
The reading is 6.4
